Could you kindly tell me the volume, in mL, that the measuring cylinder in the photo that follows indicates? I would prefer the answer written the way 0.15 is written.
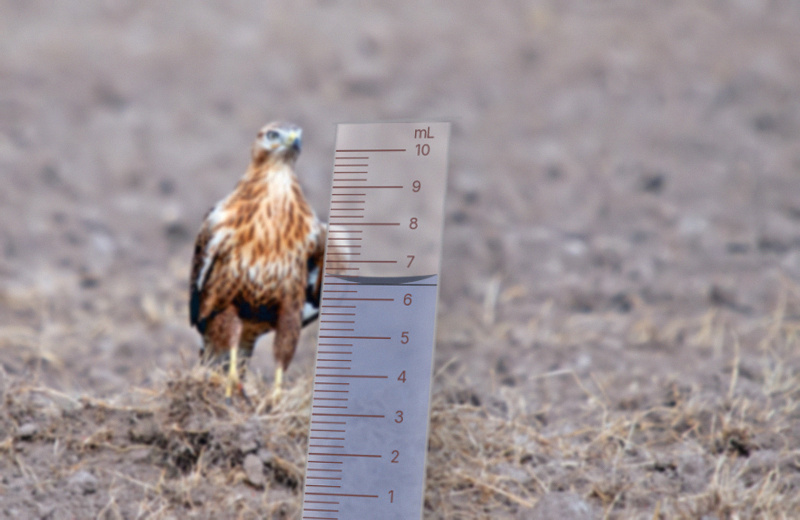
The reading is 6.4
